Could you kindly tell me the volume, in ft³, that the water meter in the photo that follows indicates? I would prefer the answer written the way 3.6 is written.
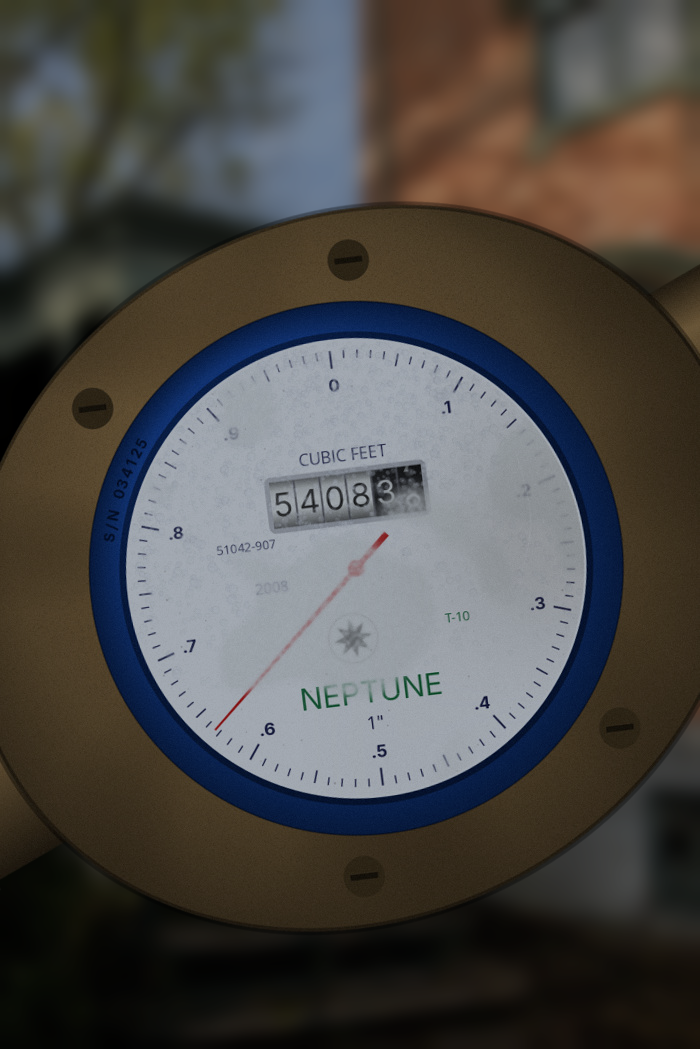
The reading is 540837.63
